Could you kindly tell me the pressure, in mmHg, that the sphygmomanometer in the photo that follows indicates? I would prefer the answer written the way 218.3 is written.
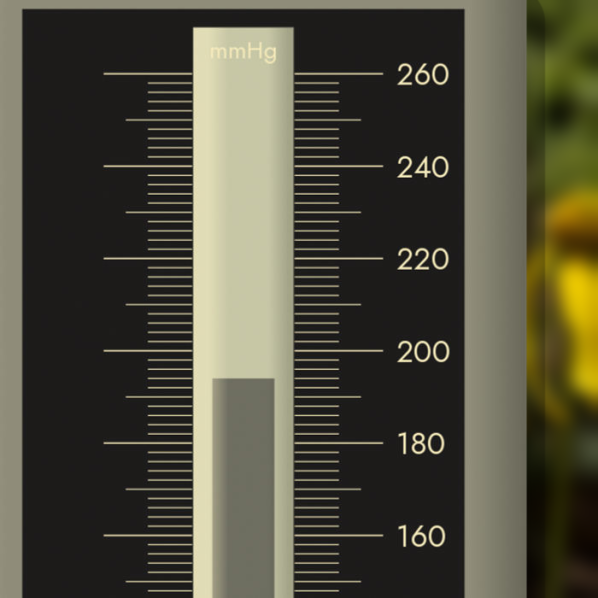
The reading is 194
